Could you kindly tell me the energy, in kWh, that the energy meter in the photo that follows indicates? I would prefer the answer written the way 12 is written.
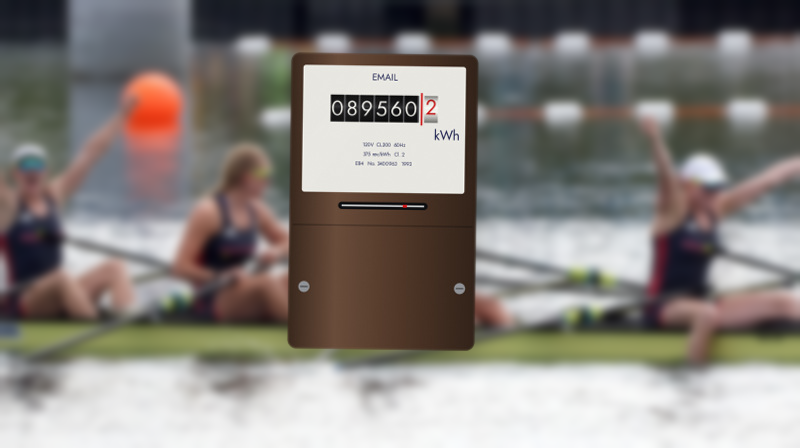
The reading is 89560.2
